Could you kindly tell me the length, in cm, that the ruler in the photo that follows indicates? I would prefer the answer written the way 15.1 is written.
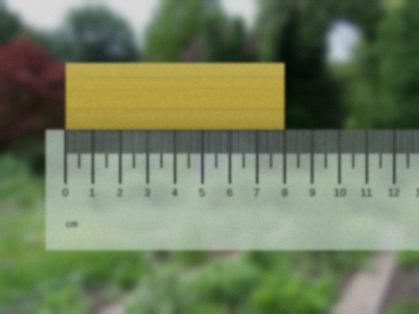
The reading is 8
